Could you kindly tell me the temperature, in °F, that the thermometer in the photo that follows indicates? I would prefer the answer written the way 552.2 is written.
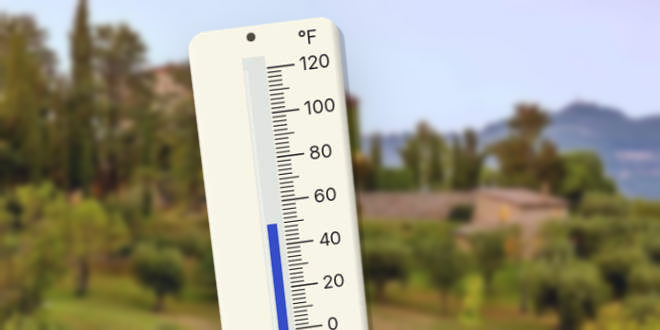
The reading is 50
